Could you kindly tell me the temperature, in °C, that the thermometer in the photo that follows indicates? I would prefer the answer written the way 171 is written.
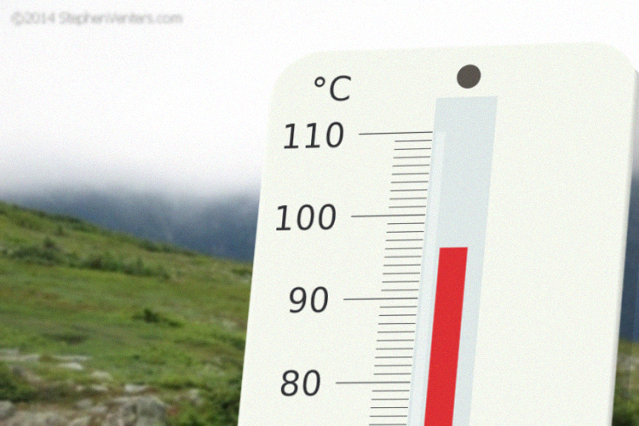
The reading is 96
